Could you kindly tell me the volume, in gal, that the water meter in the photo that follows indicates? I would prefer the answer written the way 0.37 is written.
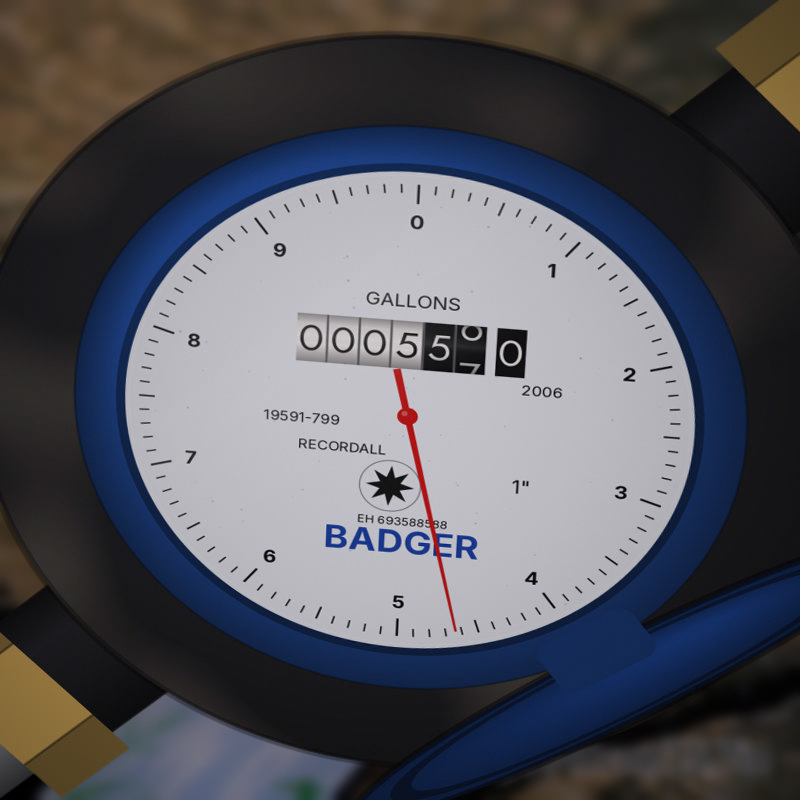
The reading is 5564.6
